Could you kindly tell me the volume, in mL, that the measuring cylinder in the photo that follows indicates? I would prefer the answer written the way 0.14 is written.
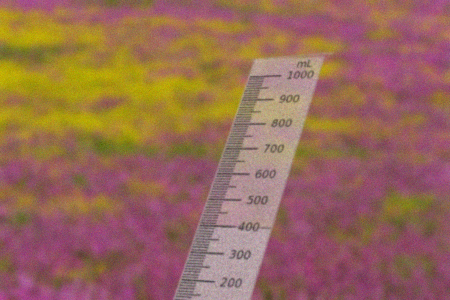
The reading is 400
